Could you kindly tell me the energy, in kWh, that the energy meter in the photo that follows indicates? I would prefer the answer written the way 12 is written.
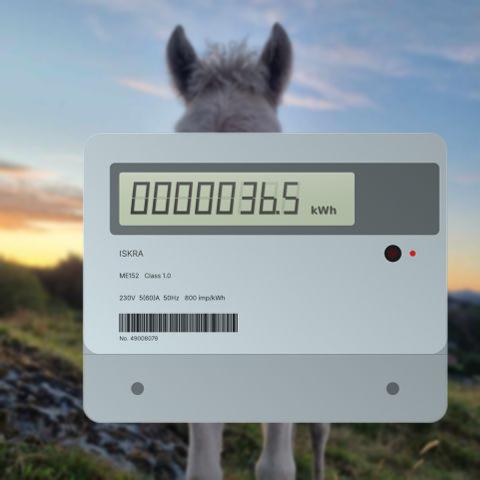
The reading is 36.5
